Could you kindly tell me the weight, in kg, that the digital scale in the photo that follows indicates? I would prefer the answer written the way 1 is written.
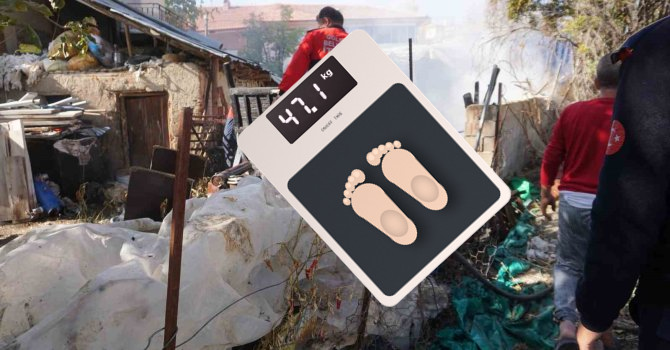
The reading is 47.1
